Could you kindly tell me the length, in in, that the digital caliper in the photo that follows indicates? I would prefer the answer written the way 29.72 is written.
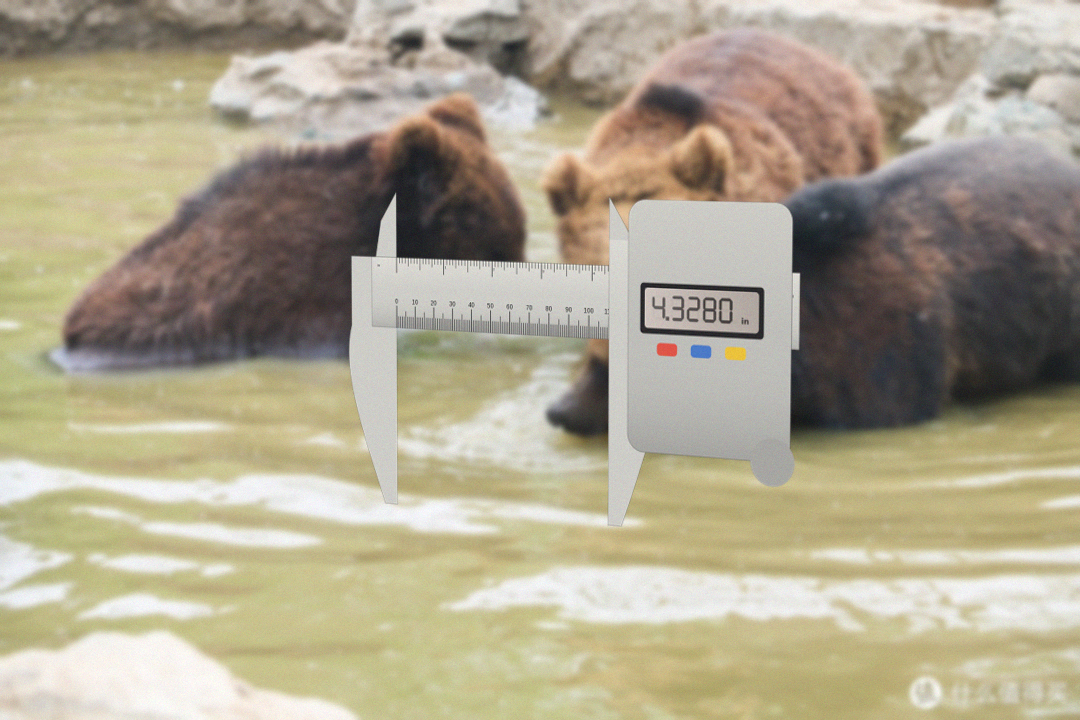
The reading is 4.3280
